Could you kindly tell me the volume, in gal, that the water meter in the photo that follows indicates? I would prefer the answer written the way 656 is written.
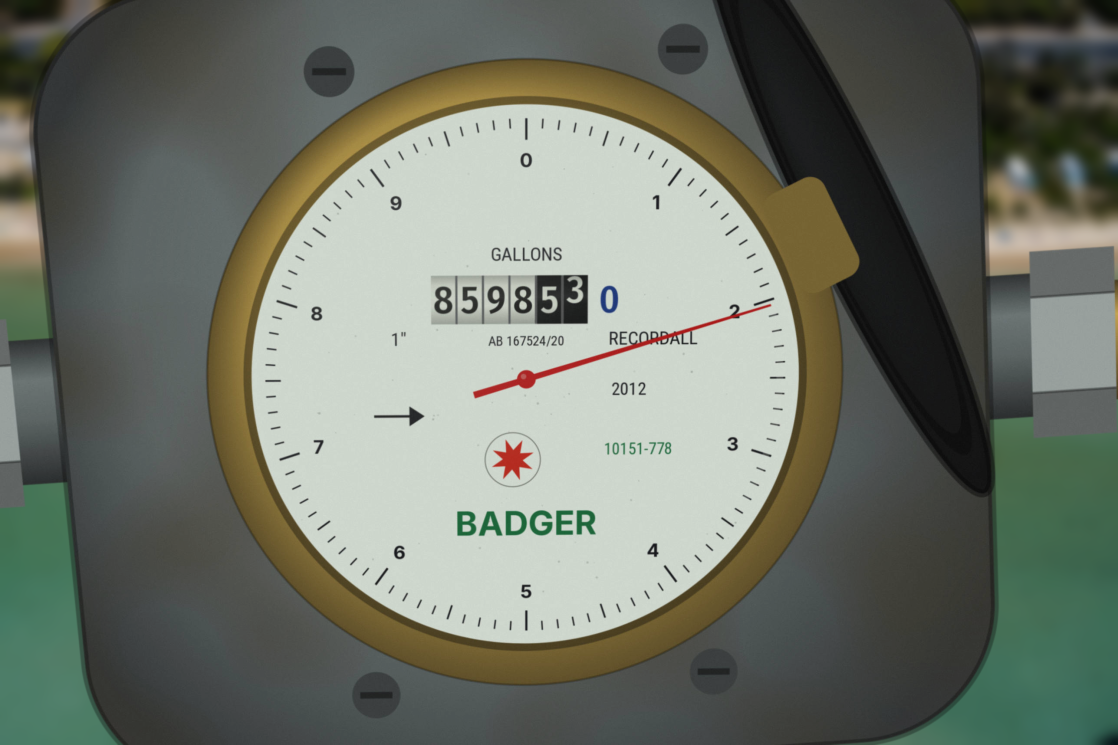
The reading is 8598532.0
